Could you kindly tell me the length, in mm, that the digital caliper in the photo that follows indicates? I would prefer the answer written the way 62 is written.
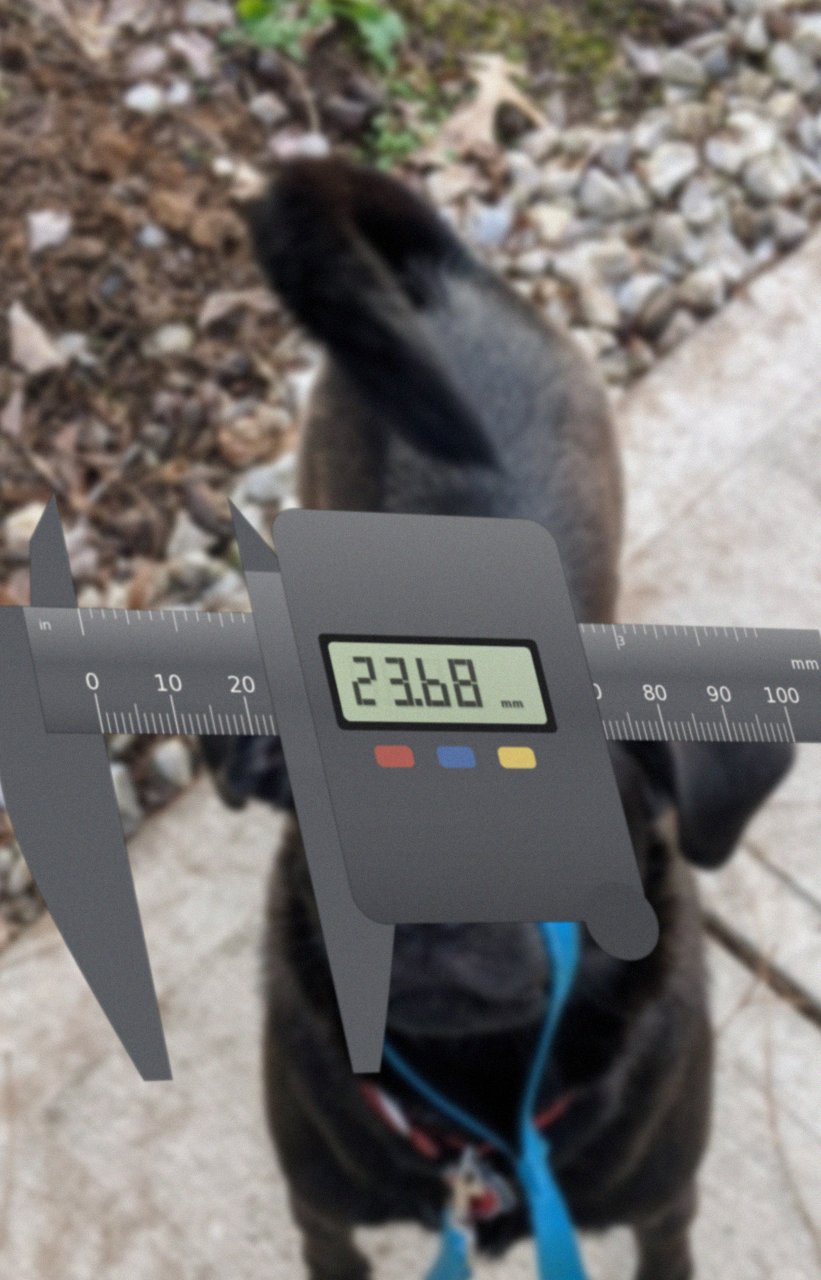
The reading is 23.68
